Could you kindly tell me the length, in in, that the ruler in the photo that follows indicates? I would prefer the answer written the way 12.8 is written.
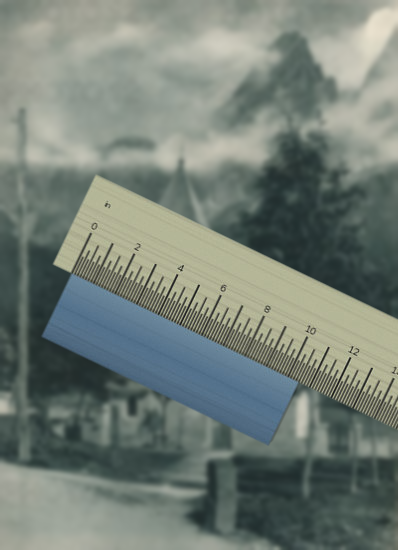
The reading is 10.5
